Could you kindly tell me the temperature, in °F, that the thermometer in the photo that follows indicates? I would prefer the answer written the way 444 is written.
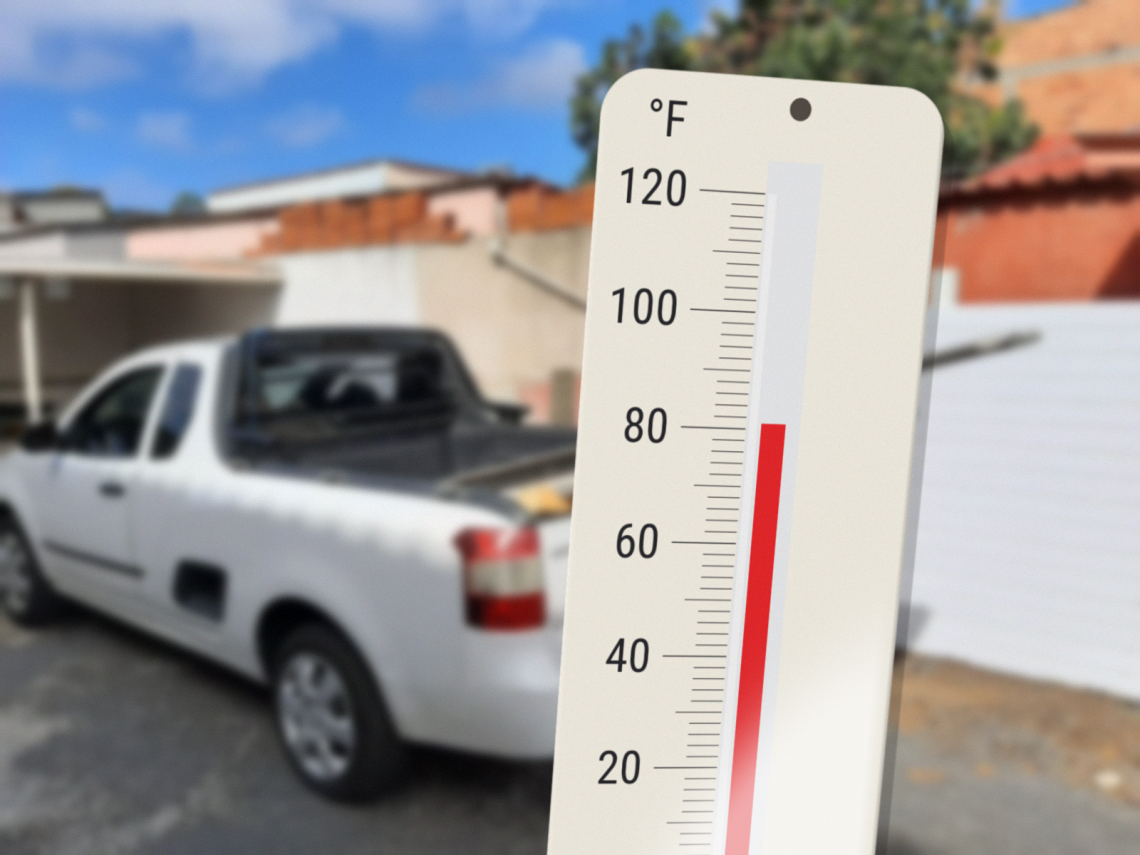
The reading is 81
